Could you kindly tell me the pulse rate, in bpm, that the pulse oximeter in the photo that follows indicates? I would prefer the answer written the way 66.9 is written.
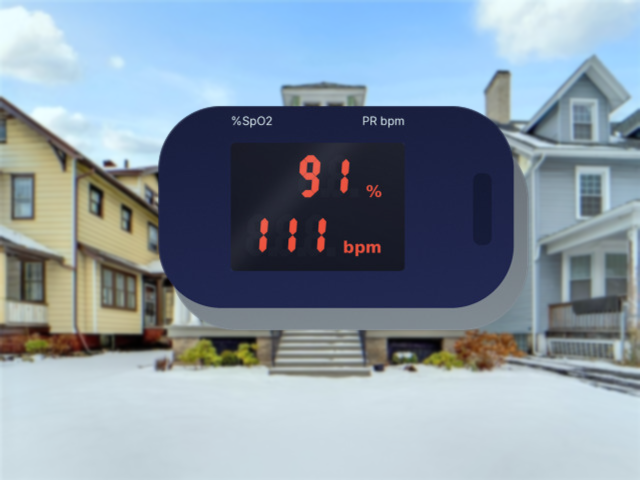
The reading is 111
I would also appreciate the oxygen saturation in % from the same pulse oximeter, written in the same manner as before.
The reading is 91
